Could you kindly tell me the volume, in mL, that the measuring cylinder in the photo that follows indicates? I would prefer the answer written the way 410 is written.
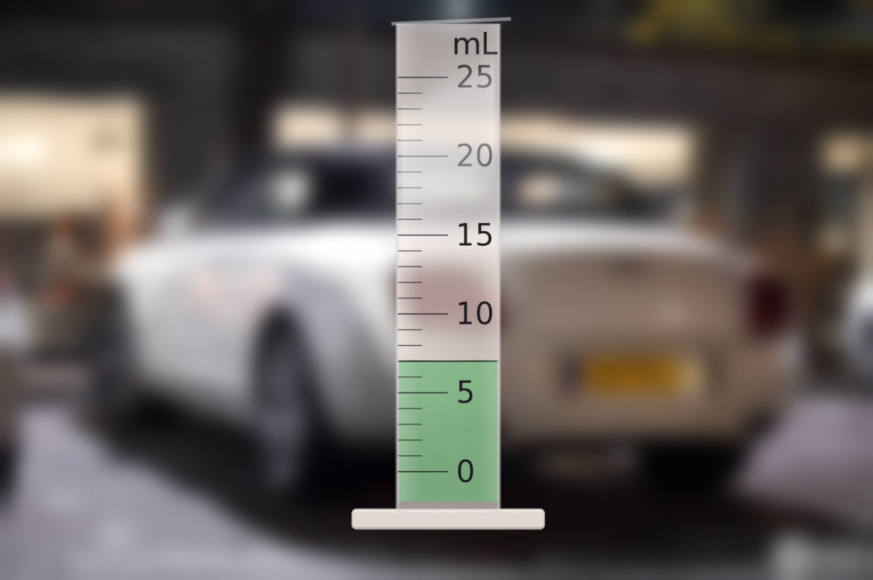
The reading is 7
